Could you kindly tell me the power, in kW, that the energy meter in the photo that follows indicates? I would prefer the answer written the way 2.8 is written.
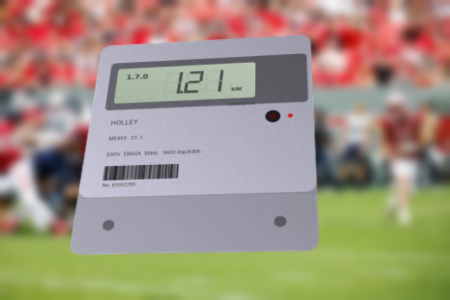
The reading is 1.21
